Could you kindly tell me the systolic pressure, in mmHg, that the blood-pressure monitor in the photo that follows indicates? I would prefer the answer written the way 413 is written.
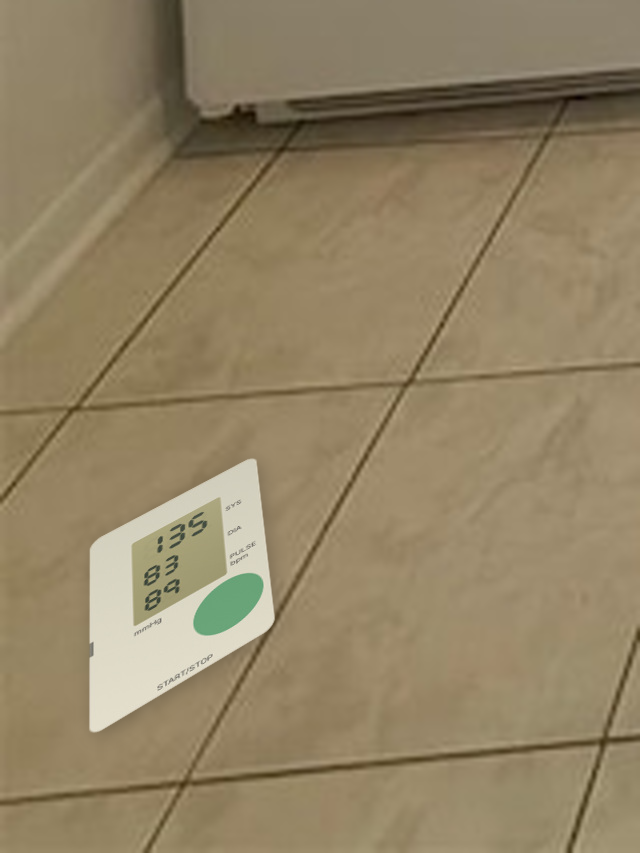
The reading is 135
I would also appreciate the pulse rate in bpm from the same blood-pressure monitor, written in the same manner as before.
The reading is 89
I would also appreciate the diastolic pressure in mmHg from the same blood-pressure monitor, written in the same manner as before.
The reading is 83
